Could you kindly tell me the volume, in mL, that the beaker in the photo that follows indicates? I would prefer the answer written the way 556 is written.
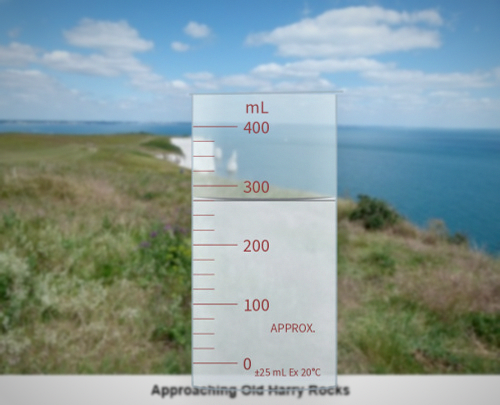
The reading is 275
